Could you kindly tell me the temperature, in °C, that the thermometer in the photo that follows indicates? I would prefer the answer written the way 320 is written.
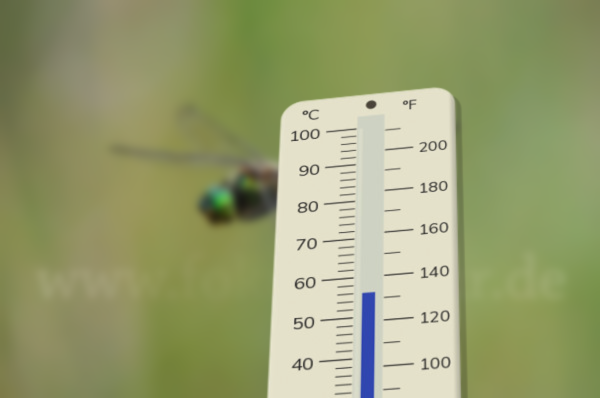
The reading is 56
